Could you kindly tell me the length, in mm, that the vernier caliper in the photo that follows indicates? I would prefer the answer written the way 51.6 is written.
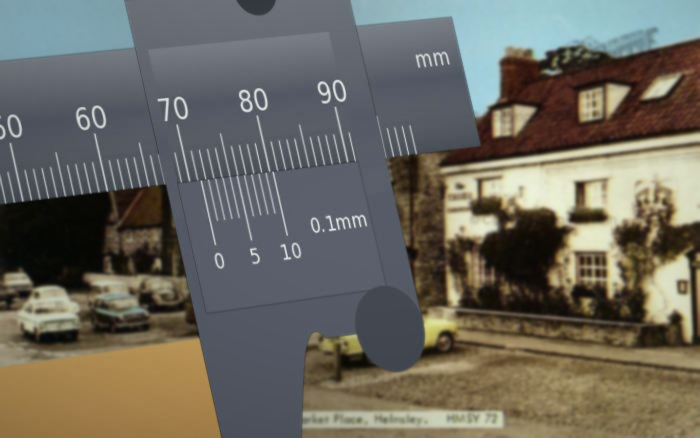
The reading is 71.4
